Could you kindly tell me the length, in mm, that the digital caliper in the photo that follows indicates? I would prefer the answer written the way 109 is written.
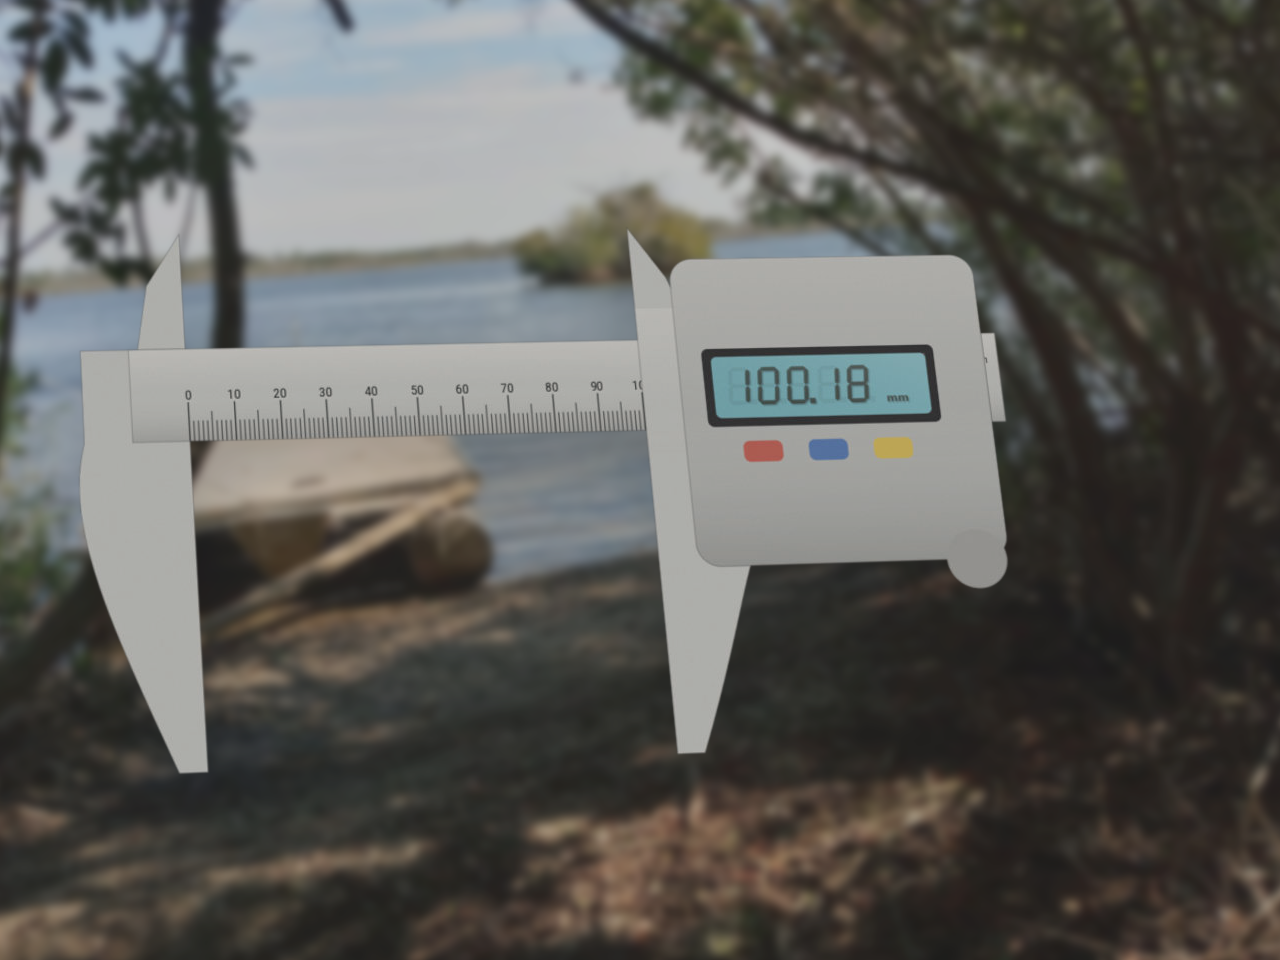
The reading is 100.18
